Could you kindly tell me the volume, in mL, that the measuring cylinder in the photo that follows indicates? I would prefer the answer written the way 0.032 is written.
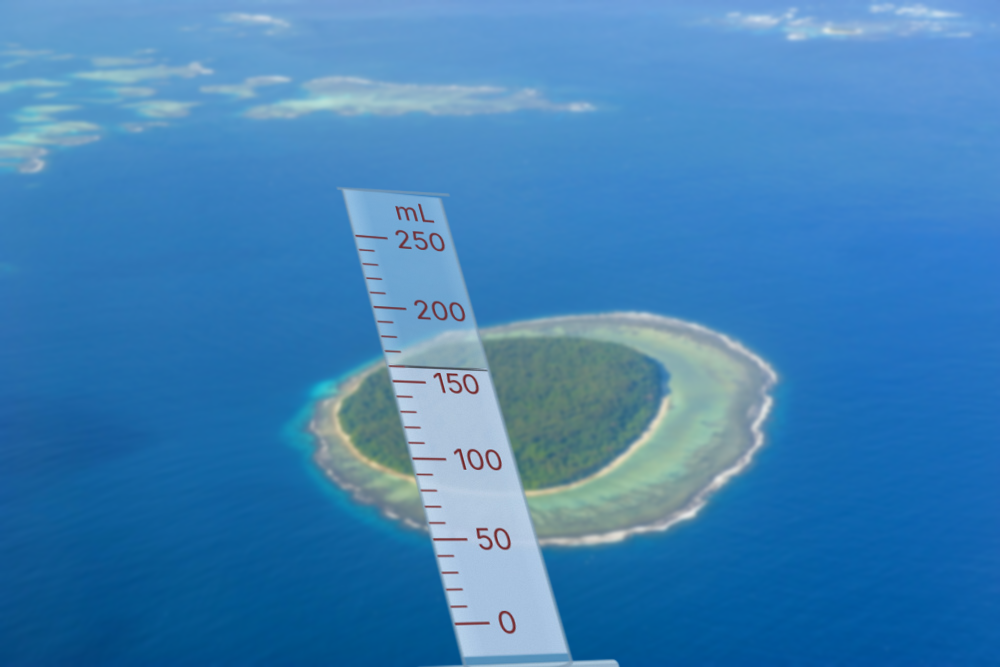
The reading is 160
